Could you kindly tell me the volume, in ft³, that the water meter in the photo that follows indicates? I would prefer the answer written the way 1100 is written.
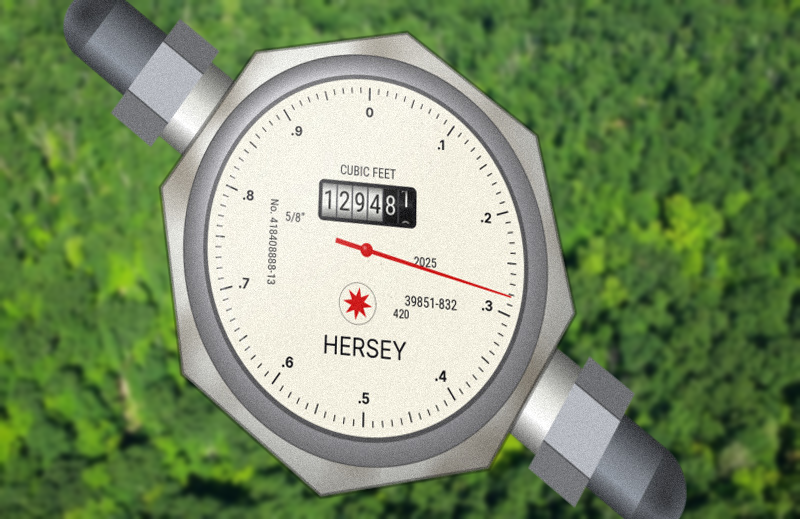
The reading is 129481.28
